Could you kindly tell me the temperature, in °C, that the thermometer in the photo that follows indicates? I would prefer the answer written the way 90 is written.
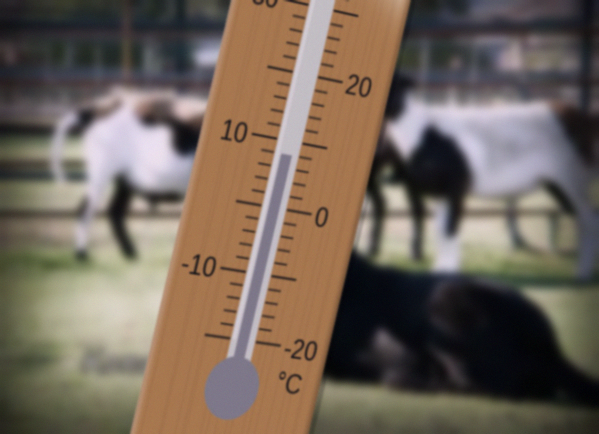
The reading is 8
